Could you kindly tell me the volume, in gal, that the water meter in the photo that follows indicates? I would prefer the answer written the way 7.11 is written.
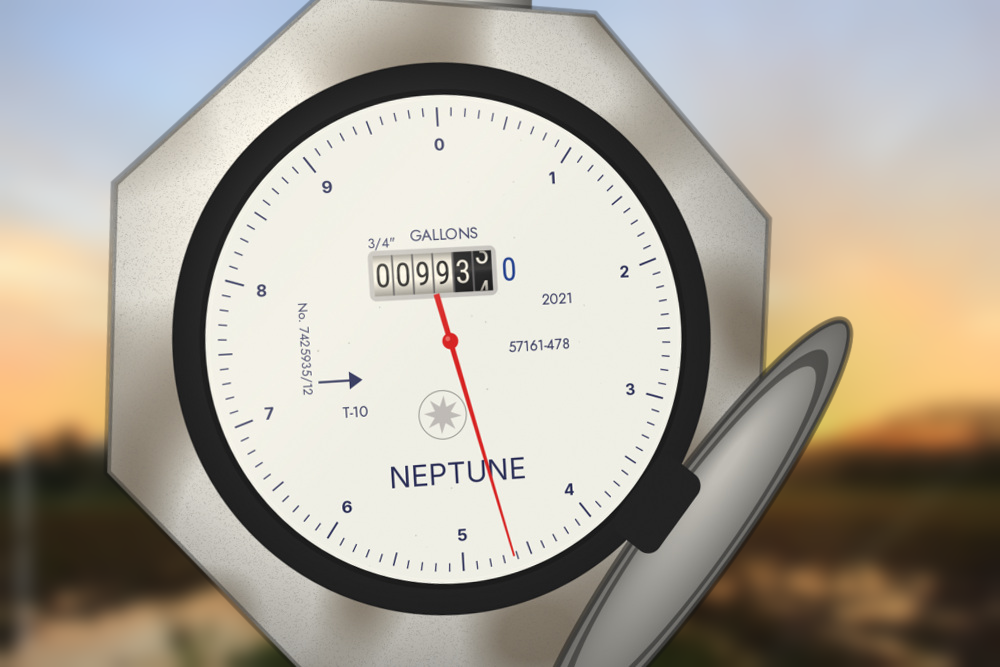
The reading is 99334.6
